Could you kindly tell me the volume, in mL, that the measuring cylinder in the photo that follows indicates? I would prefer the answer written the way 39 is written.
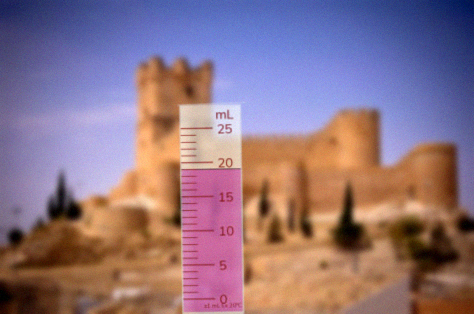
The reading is 19
